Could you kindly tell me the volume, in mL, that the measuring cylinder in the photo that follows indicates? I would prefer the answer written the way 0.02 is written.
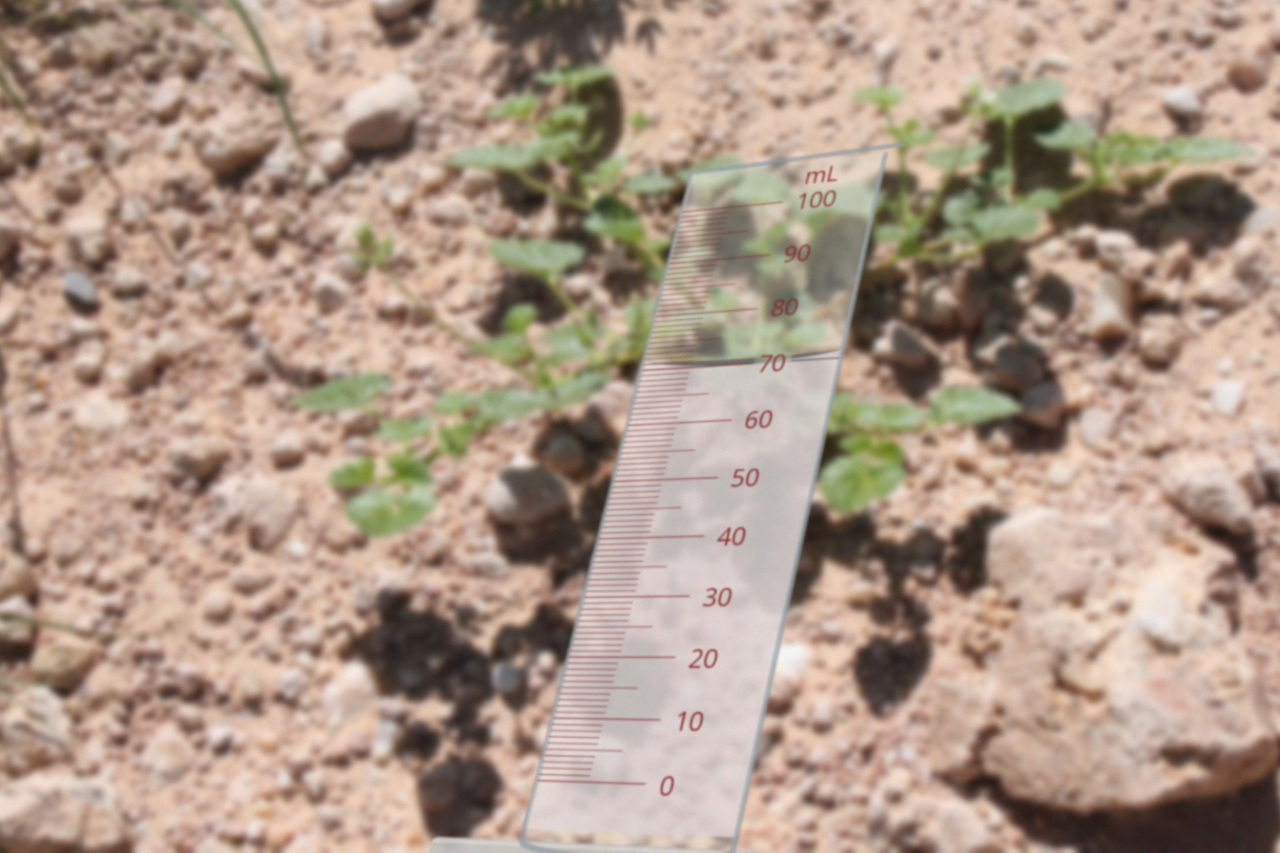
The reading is 70
